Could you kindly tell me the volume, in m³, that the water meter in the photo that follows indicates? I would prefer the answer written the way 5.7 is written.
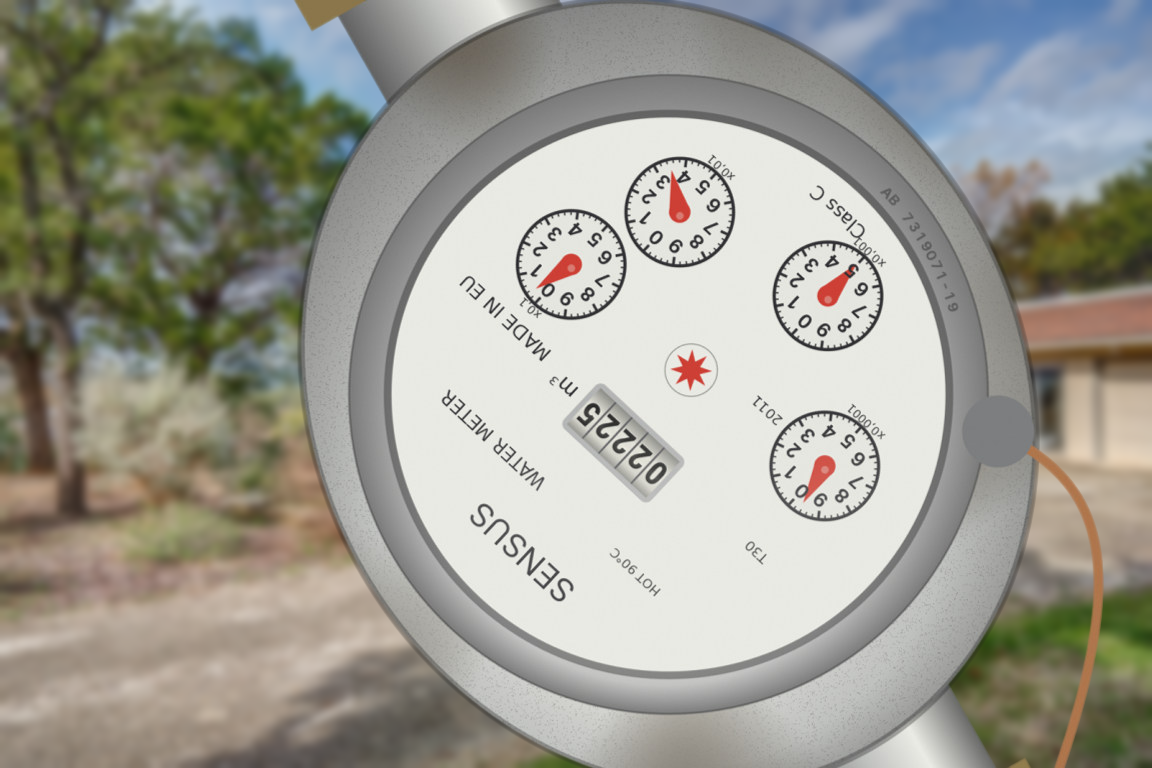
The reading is 2225.0349
